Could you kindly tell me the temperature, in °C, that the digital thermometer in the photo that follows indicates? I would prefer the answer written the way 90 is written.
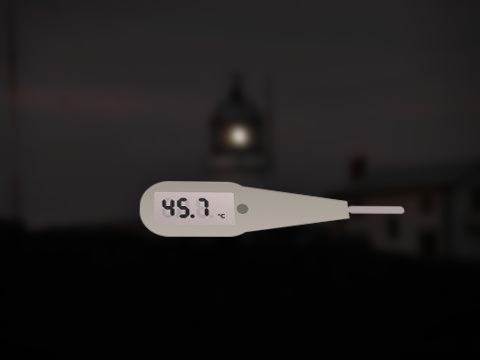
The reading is 45.7
